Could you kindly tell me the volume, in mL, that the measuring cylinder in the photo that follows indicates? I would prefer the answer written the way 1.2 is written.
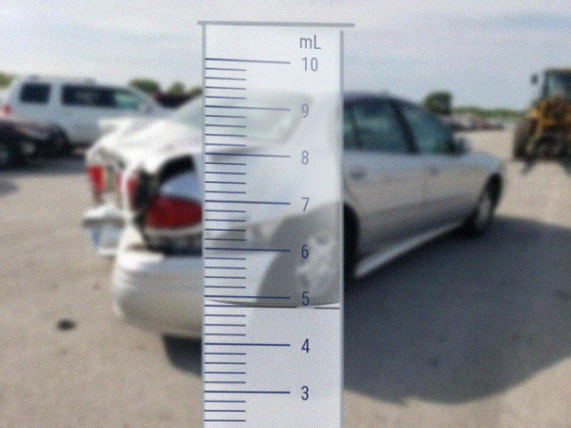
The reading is 4.8
